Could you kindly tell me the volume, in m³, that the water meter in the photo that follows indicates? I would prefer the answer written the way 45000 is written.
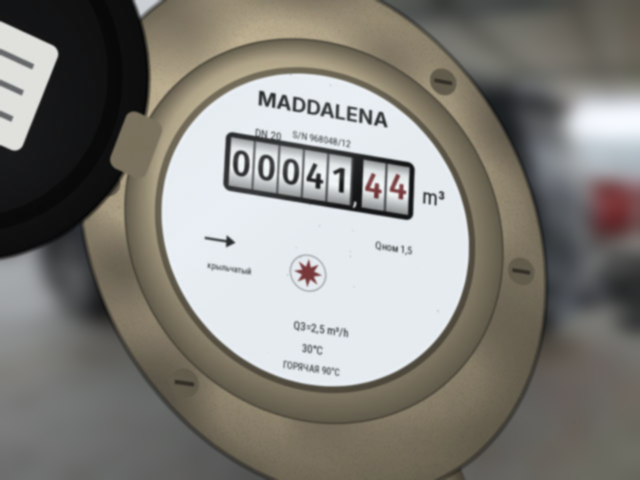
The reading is 41.44
